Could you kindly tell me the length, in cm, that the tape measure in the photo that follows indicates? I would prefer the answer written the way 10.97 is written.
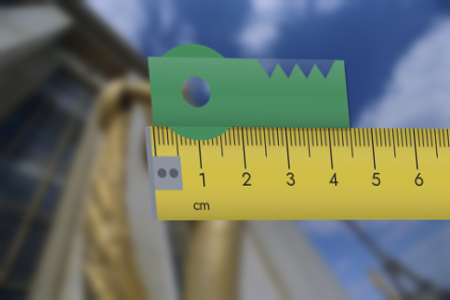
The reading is 4.5
